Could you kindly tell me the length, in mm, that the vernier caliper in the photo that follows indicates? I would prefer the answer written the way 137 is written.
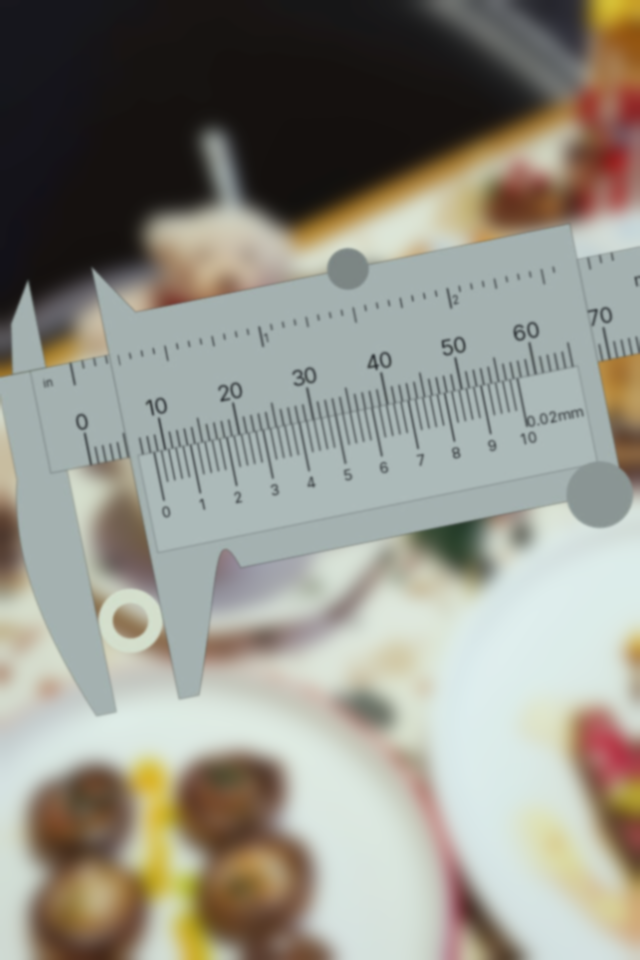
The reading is 8.5
